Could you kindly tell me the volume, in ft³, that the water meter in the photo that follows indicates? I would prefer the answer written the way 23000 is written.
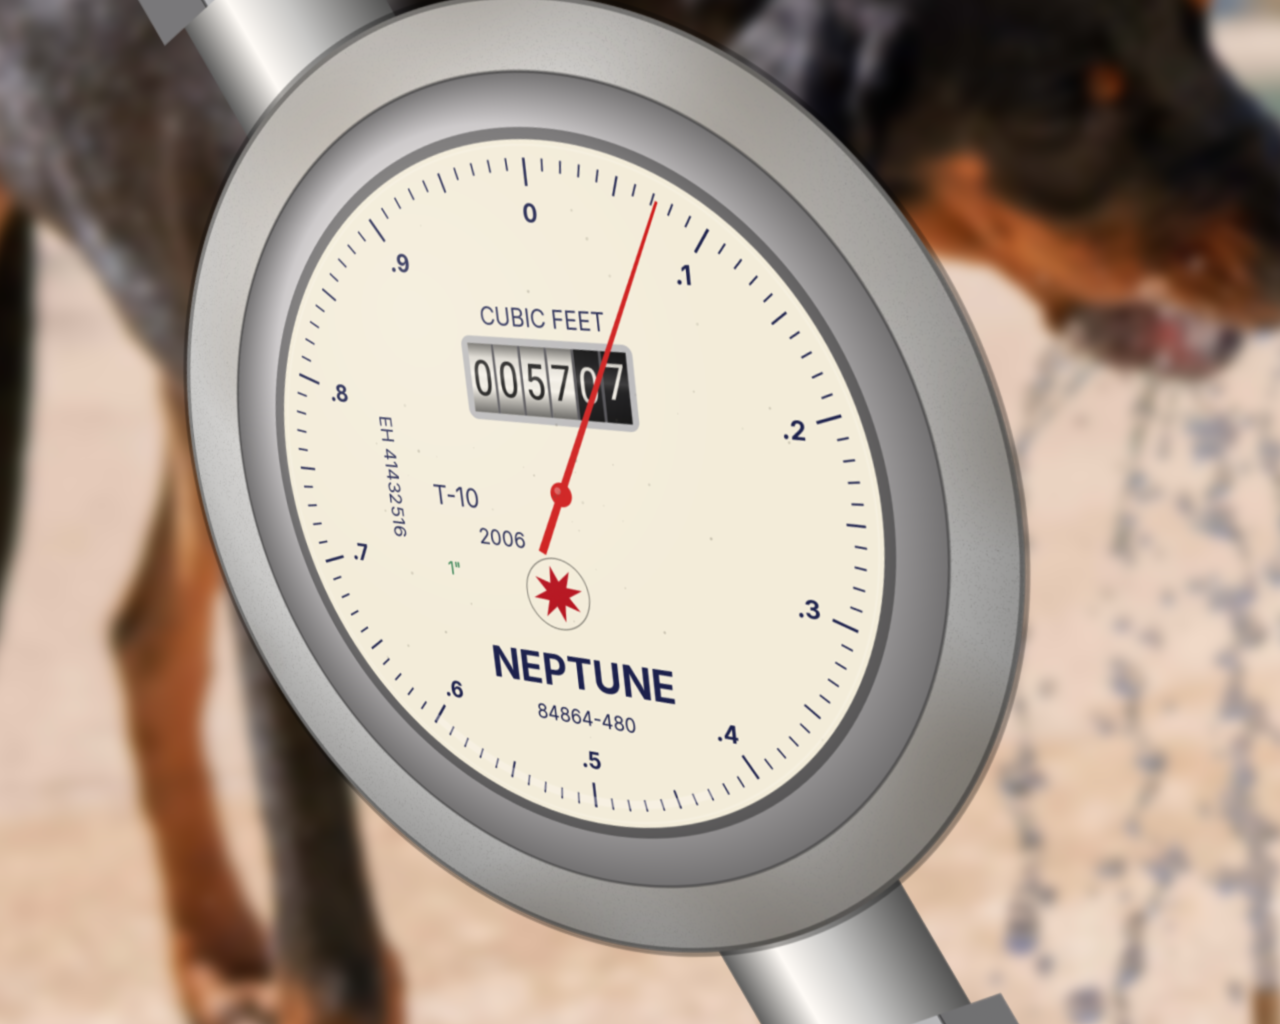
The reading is 5707.07
